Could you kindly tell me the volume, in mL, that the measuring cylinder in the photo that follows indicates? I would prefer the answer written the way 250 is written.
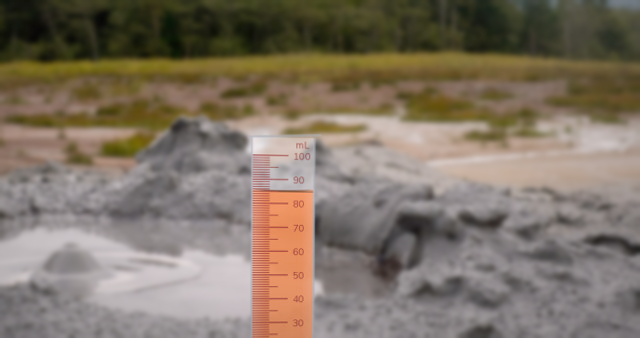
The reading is 85
